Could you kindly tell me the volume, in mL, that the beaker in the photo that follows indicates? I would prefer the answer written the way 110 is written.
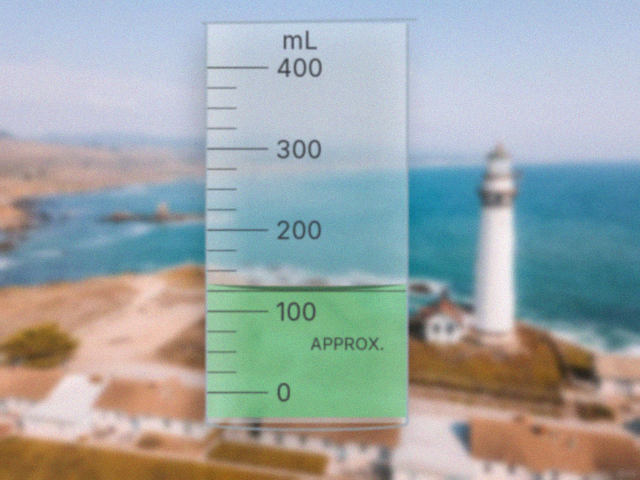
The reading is 125
